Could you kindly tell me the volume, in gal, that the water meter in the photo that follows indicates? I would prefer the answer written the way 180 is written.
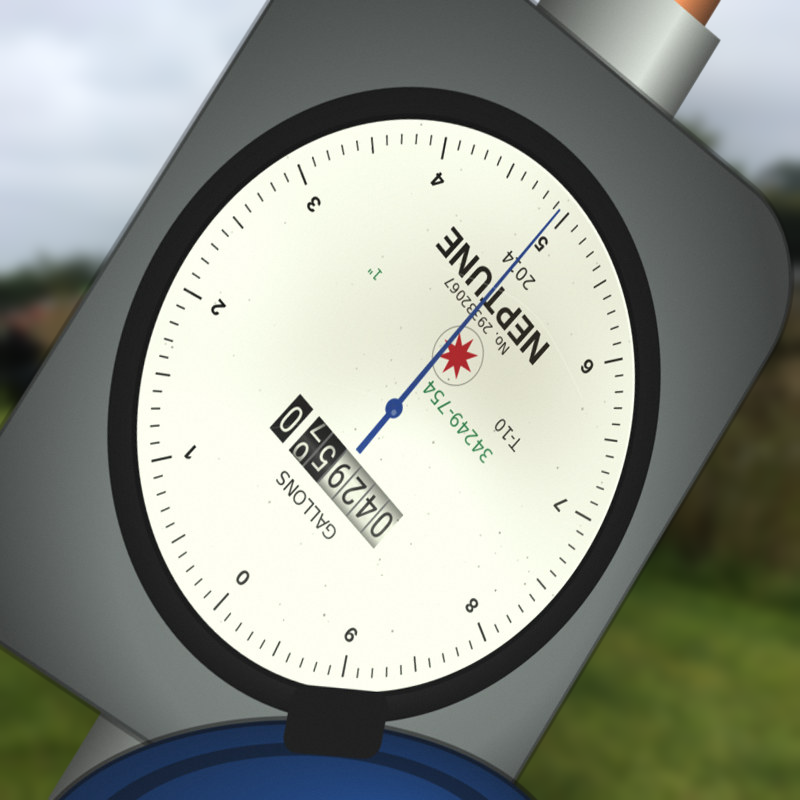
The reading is 429564.9
